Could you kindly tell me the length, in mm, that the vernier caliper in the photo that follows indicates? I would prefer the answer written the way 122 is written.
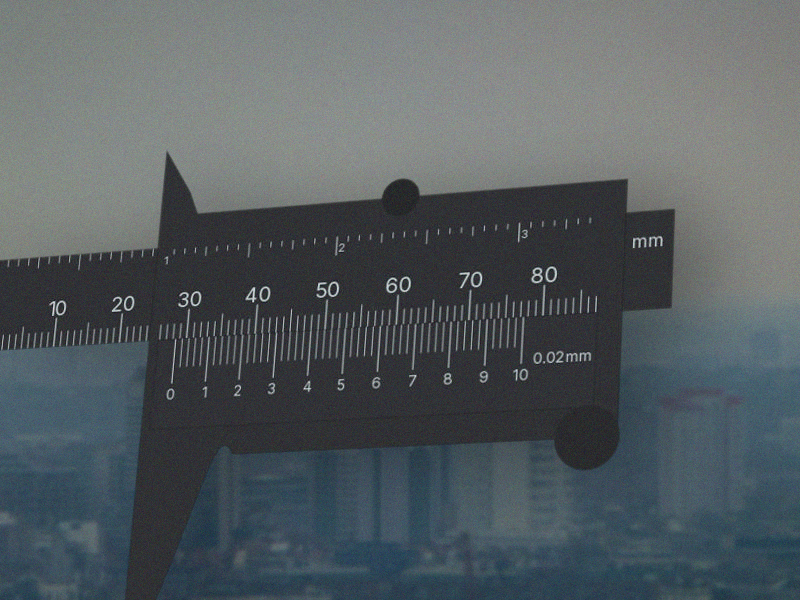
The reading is 28.4
